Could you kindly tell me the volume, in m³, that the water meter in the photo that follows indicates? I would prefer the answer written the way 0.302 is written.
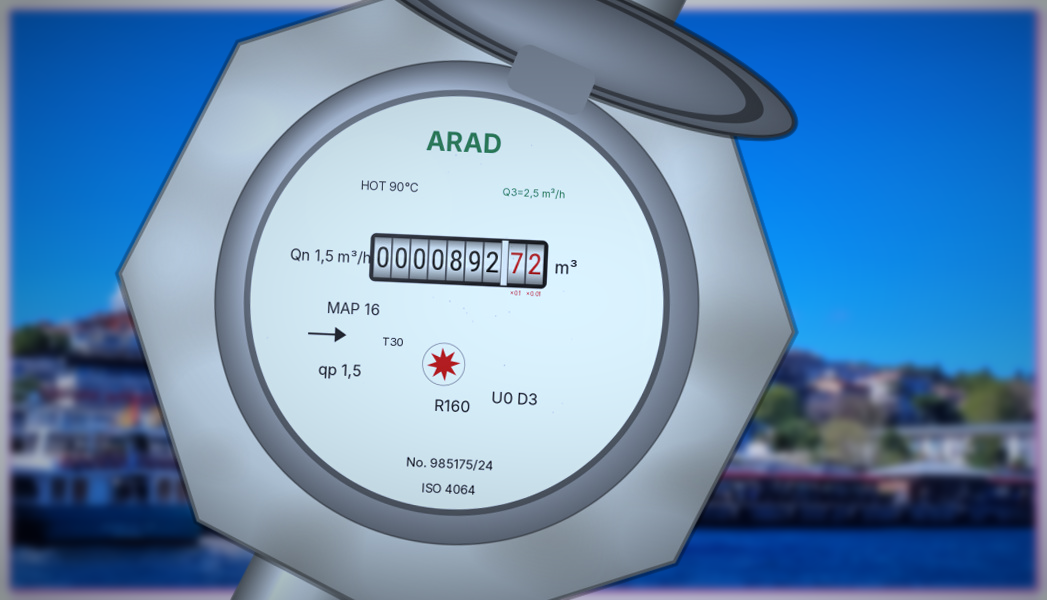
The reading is 892.72
